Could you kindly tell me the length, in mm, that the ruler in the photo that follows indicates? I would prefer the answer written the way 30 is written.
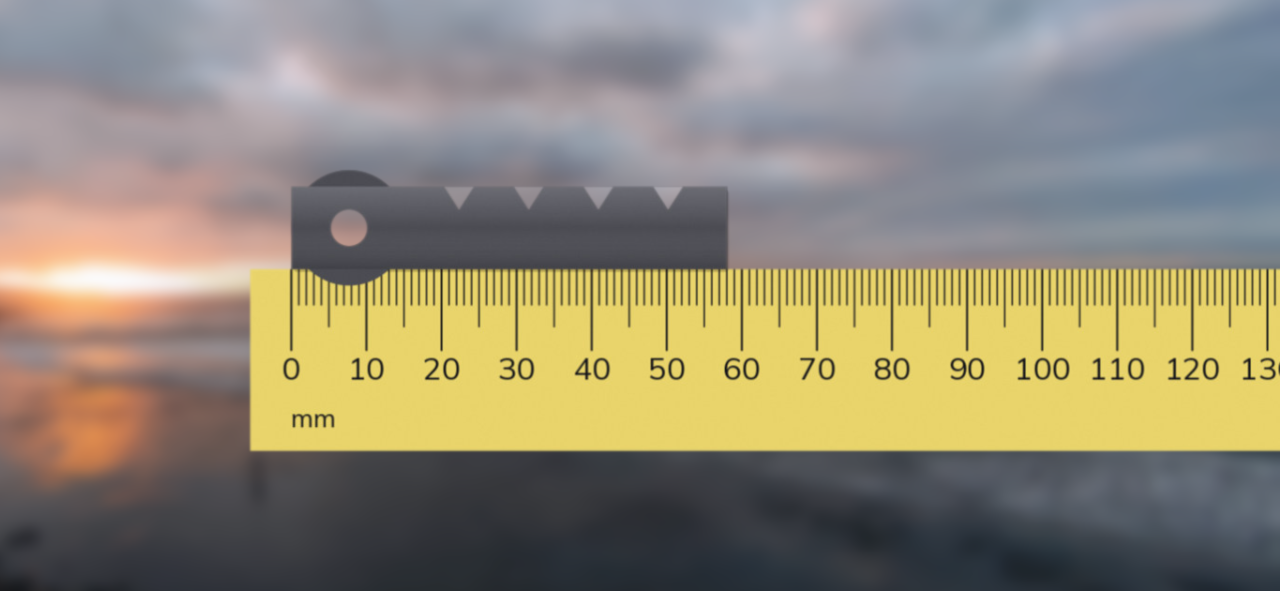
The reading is 58
